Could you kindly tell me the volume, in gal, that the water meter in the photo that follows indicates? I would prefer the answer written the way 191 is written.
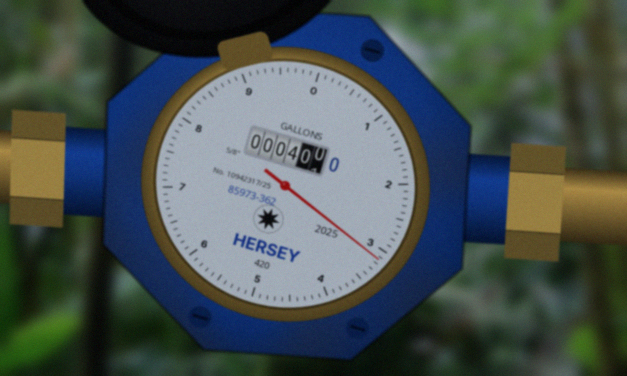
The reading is 4003.1
